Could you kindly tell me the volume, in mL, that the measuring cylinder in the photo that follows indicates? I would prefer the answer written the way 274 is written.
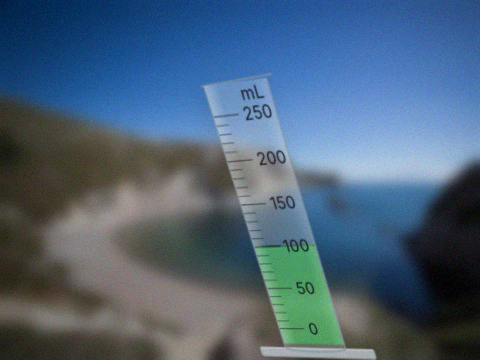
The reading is 100
